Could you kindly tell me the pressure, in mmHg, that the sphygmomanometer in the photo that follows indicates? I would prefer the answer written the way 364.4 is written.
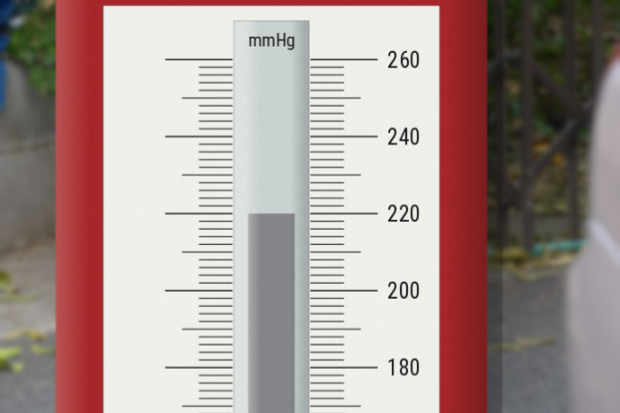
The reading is 220
